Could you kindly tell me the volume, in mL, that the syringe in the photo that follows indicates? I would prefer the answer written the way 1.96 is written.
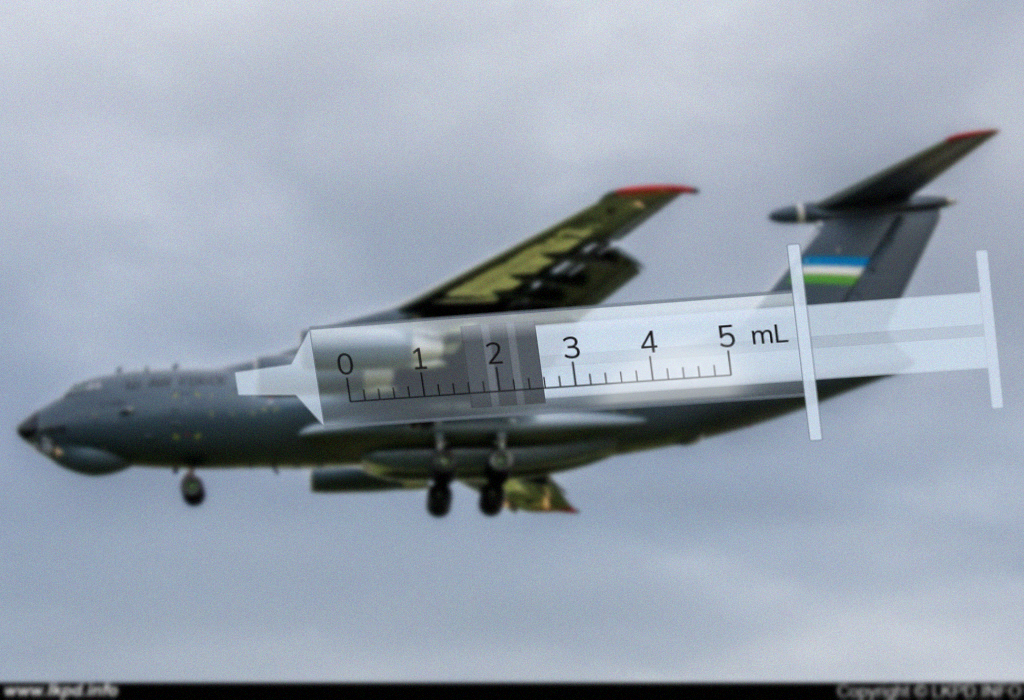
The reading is 1.6
